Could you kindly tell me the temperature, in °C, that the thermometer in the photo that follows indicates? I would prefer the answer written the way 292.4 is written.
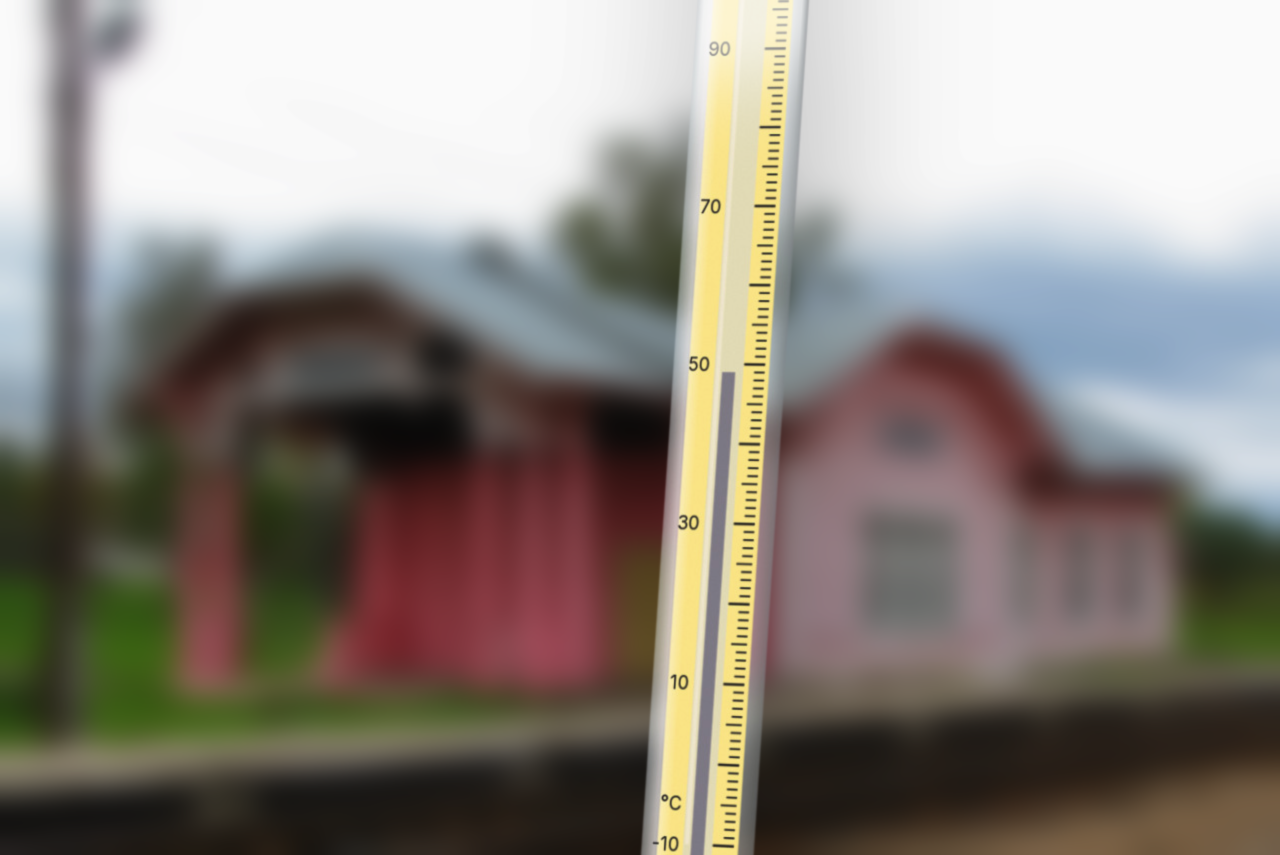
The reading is 49
